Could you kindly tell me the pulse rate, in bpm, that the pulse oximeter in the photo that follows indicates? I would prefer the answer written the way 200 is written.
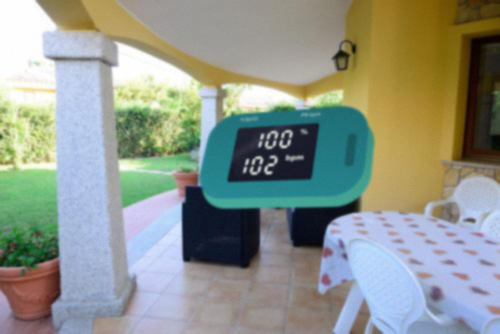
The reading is 102
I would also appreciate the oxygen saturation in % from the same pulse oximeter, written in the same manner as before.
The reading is 100
